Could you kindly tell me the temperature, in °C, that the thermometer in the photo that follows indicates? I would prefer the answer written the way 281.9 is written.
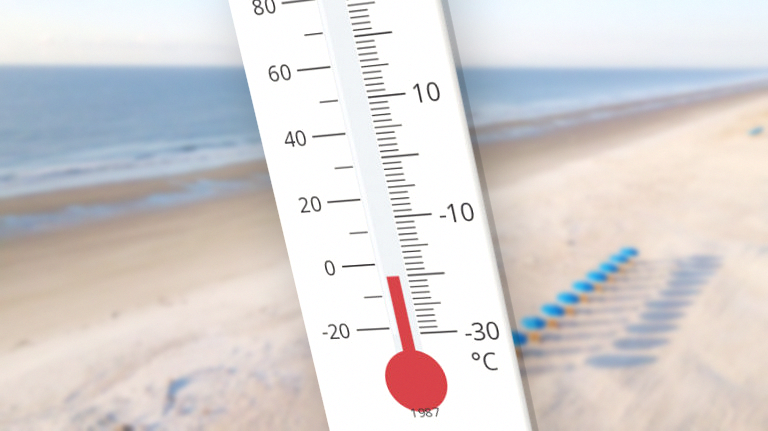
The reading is -20
